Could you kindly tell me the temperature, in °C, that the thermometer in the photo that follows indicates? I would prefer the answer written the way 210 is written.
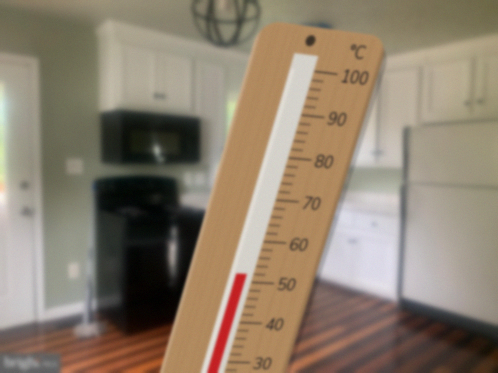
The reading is 52
